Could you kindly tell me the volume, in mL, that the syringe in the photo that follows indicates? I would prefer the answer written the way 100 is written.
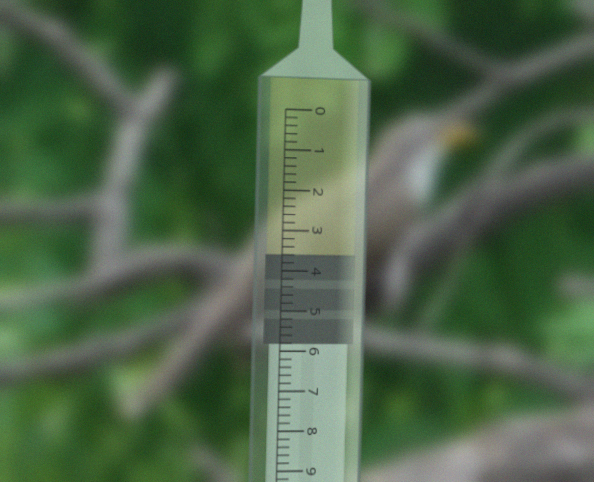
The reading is 3.6
